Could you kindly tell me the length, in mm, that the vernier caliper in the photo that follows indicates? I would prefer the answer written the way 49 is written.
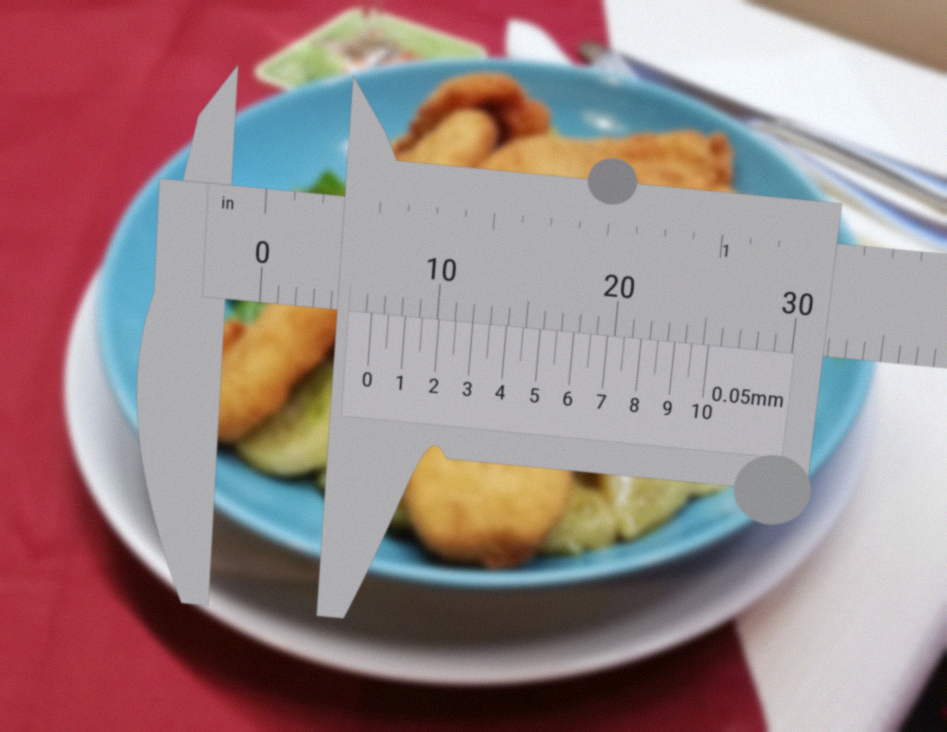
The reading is 6.3
